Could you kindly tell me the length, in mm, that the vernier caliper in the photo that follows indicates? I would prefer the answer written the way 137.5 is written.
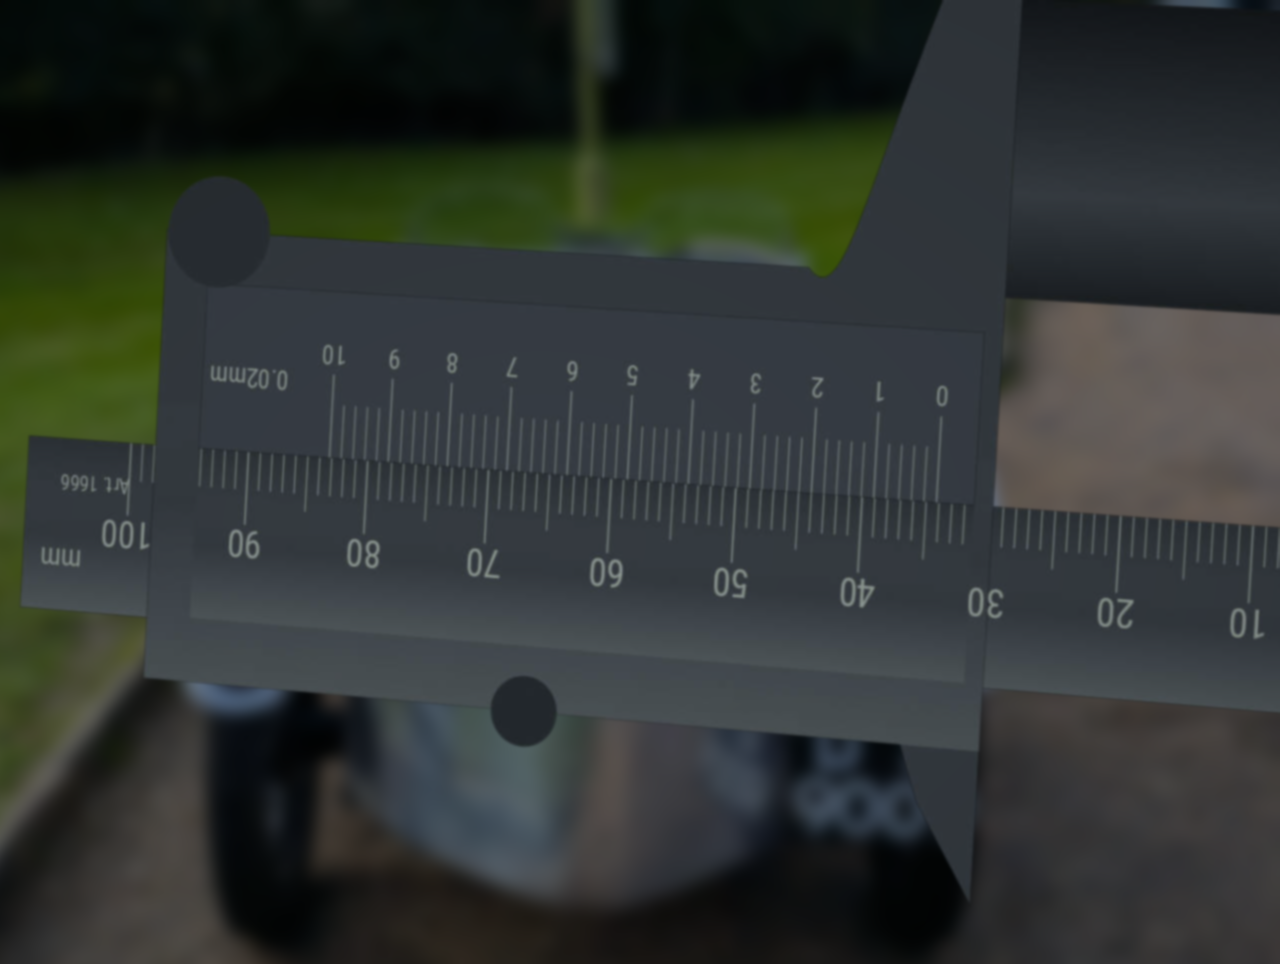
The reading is 34.2
